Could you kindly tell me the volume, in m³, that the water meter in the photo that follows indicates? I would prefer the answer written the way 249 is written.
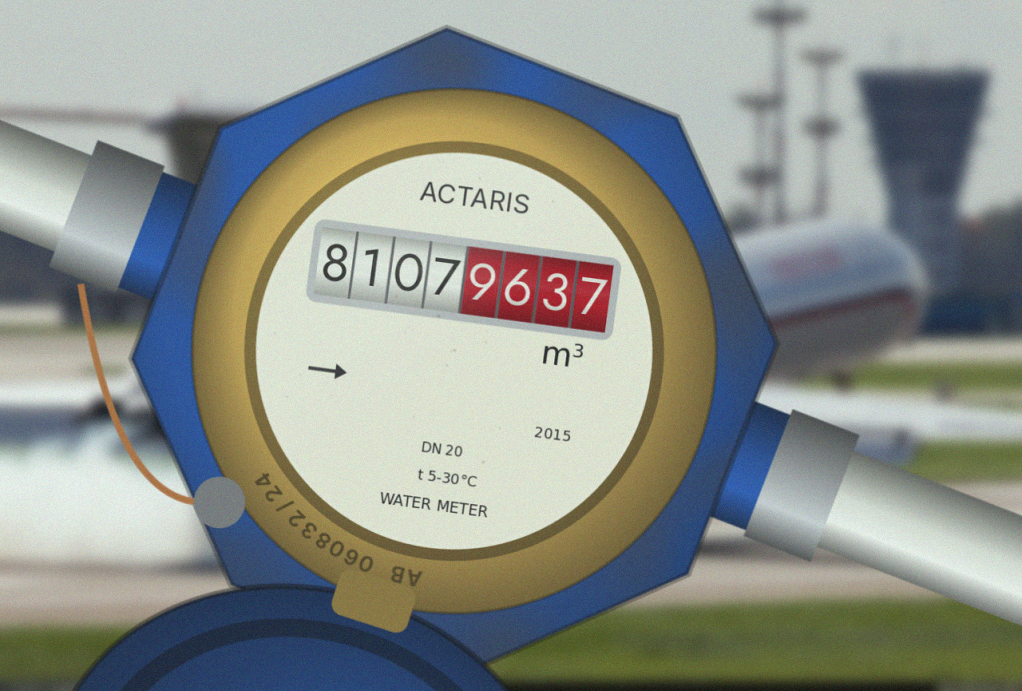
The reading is 8107.9637
